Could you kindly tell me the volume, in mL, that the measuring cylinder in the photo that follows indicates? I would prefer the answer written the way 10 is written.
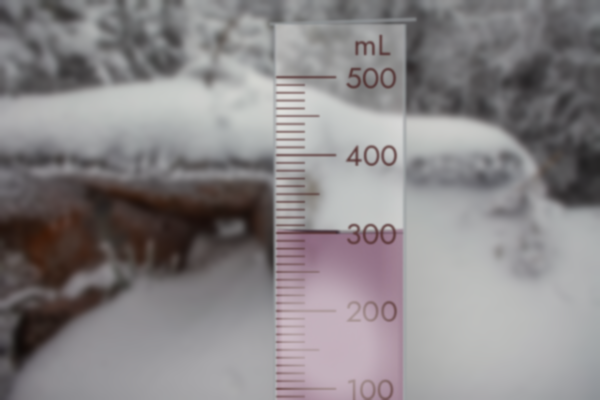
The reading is 300
